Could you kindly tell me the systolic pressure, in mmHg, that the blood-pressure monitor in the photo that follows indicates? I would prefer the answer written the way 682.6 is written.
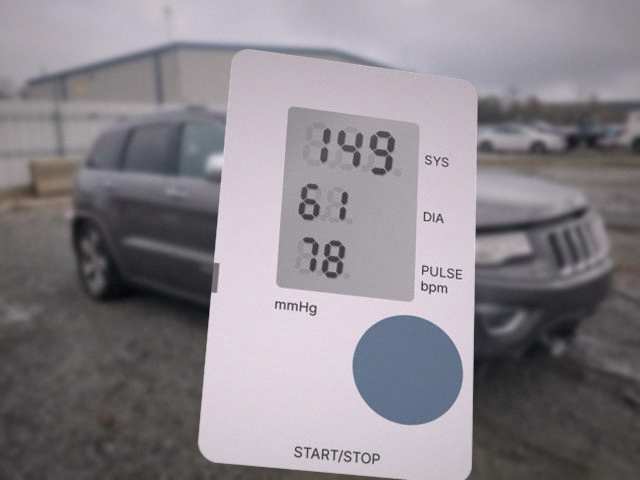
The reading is 149
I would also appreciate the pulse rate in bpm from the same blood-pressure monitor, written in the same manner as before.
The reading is 78
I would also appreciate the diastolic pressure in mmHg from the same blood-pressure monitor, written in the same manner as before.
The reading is 61
